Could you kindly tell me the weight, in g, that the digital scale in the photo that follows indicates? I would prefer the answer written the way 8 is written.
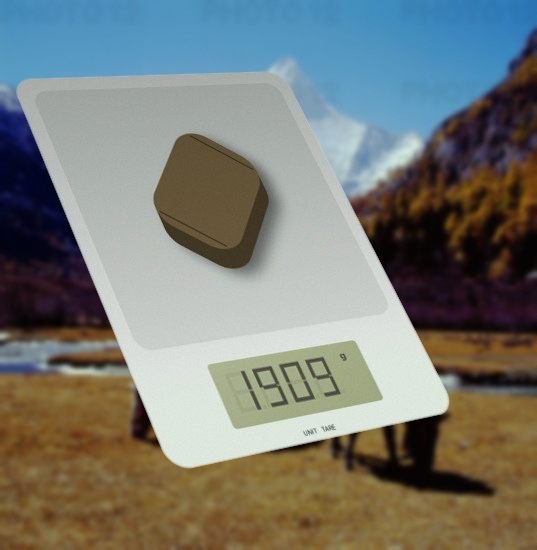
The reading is 1909
